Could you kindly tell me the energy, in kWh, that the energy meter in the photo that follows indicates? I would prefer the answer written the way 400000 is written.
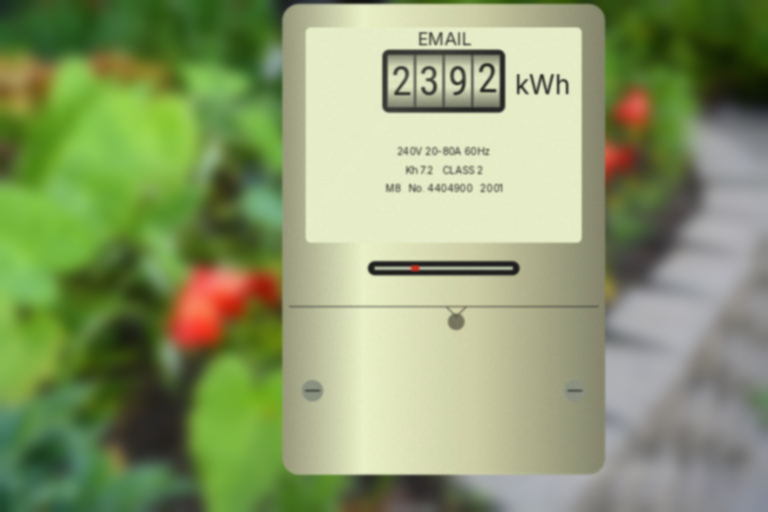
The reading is 2392
